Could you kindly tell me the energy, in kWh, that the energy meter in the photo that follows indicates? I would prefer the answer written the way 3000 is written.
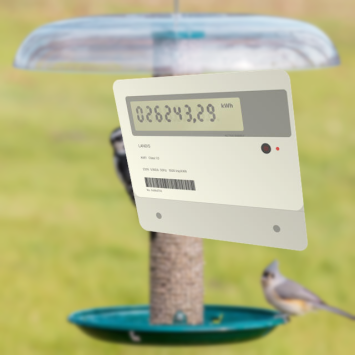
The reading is 26243.29
